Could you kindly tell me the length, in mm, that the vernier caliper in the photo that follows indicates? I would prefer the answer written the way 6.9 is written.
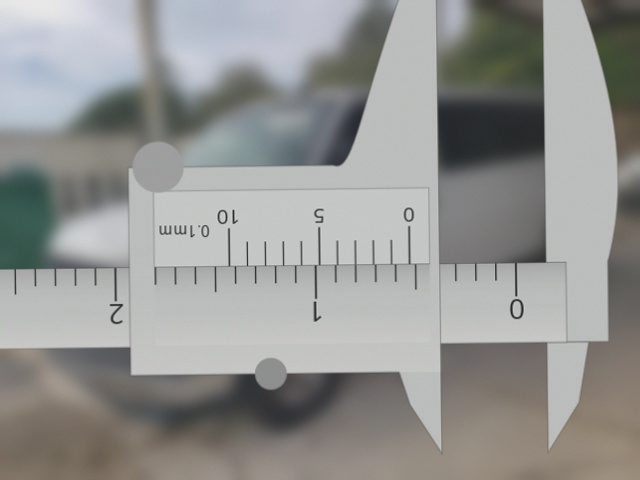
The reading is 5.3
